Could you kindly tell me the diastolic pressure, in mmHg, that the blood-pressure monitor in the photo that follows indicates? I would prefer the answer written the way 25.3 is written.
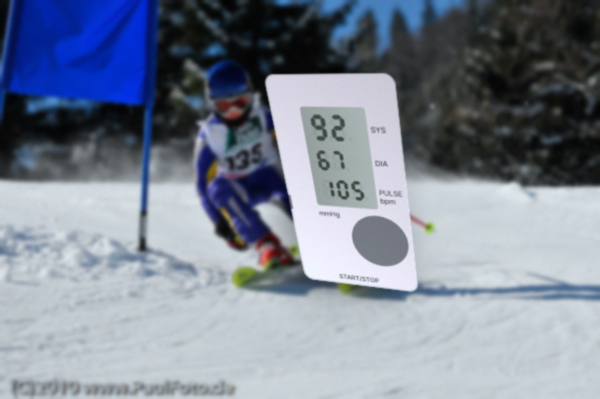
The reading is 67
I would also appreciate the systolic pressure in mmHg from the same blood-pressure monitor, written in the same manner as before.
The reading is 92
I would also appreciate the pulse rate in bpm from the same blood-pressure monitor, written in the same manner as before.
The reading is 105
